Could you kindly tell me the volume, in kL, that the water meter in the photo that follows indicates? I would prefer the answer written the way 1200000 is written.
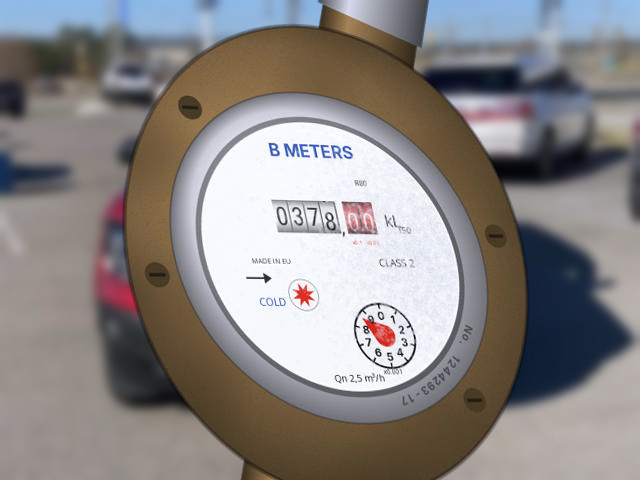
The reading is 377.998
